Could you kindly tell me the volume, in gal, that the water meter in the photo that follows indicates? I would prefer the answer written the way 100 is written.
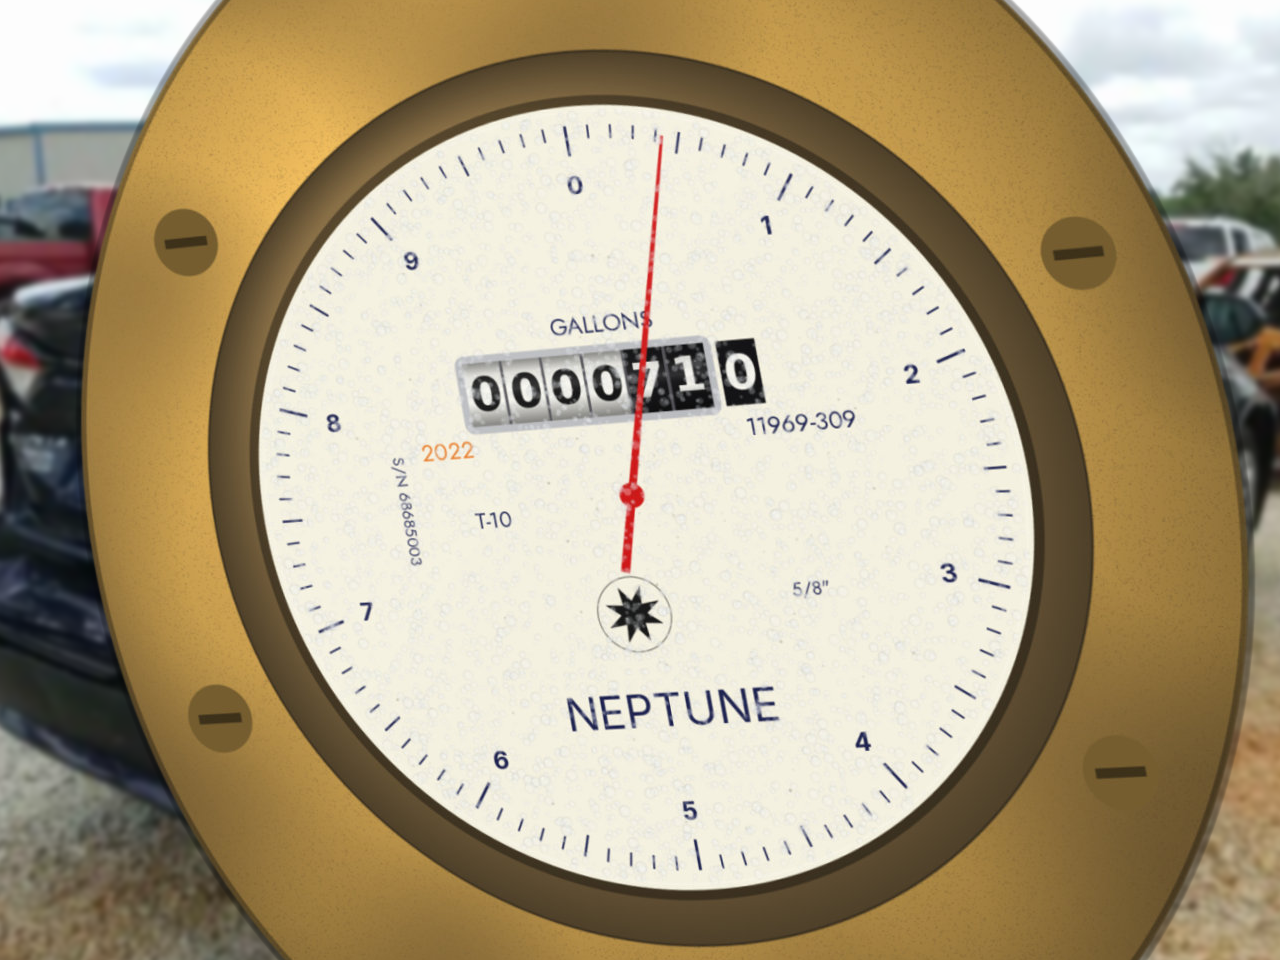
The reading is 710.4
